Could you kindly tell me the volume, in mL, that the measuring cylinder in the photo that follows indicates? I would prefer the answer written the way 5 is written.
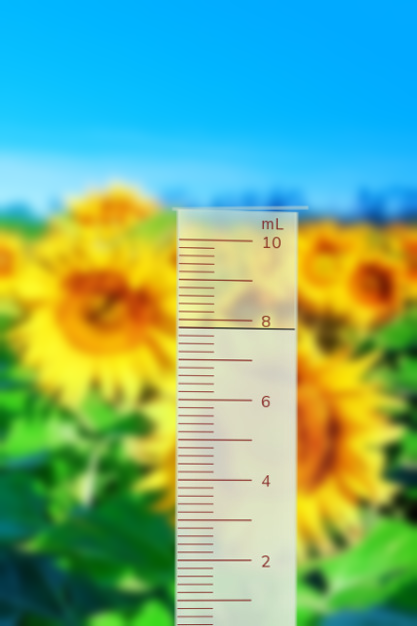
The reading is 7.8
